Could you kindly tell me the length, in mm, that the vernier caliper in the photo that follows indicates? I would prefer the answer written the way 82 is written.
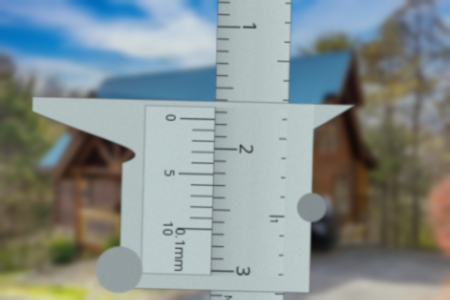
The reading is 17.6
